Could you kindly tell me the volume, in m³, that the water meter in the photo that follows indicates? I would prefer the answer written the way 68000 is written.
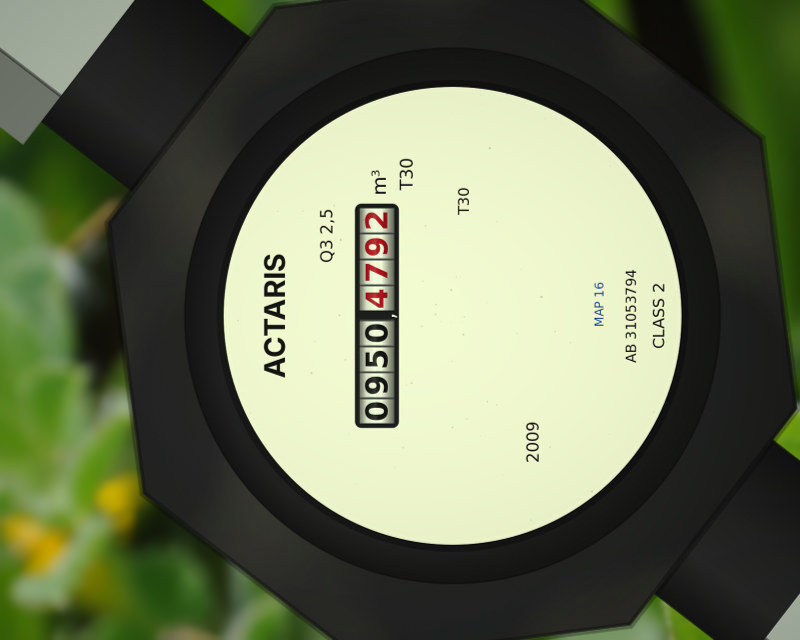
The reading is 950.4792
